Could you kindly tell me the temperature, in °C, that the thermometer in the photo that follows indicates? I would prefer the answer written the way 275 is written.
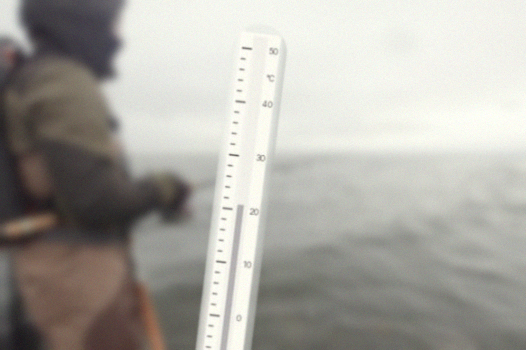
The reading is 21
